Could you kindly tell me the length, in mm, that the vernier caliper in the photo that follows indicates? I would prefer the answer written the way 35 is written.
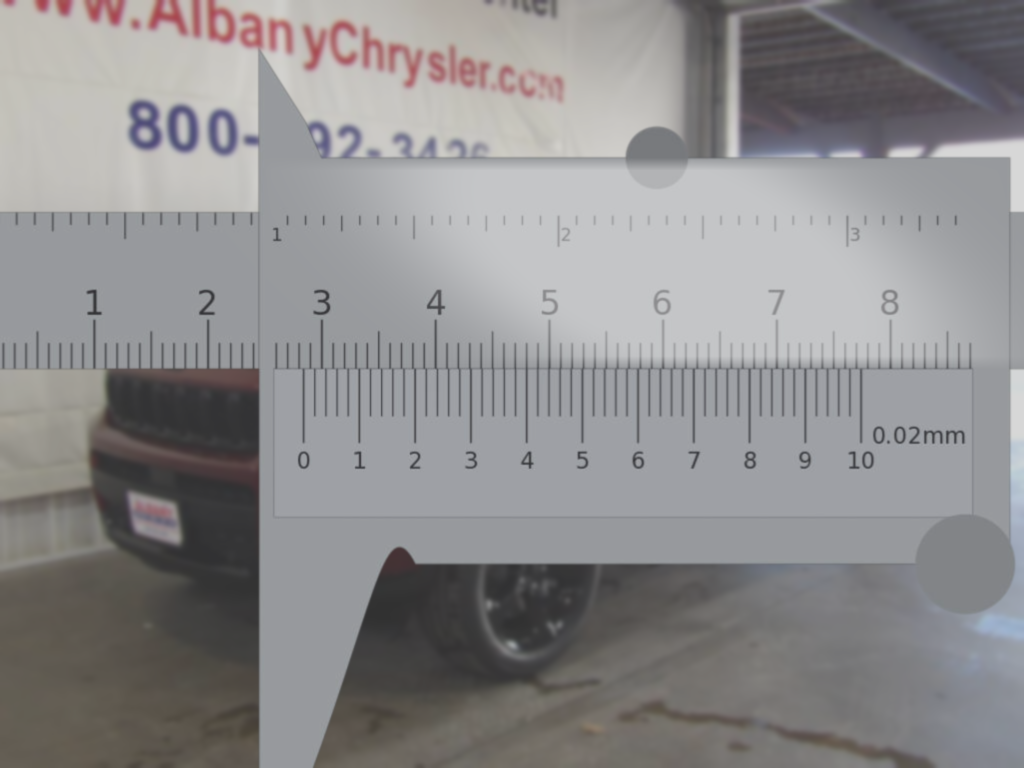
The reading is 28.4
